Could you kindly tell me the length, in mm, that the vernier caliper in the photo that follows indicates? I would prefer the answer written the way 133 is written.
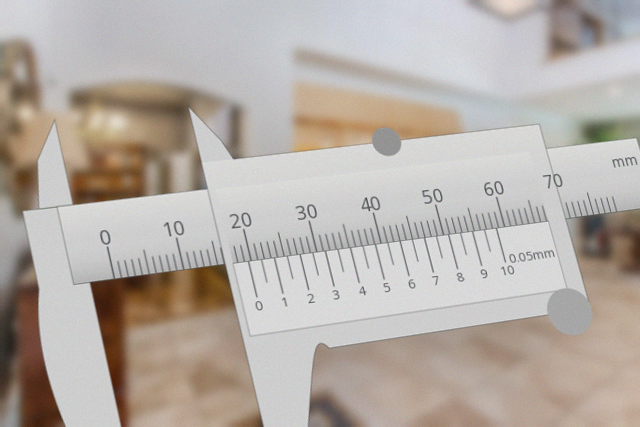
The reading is 19.6
